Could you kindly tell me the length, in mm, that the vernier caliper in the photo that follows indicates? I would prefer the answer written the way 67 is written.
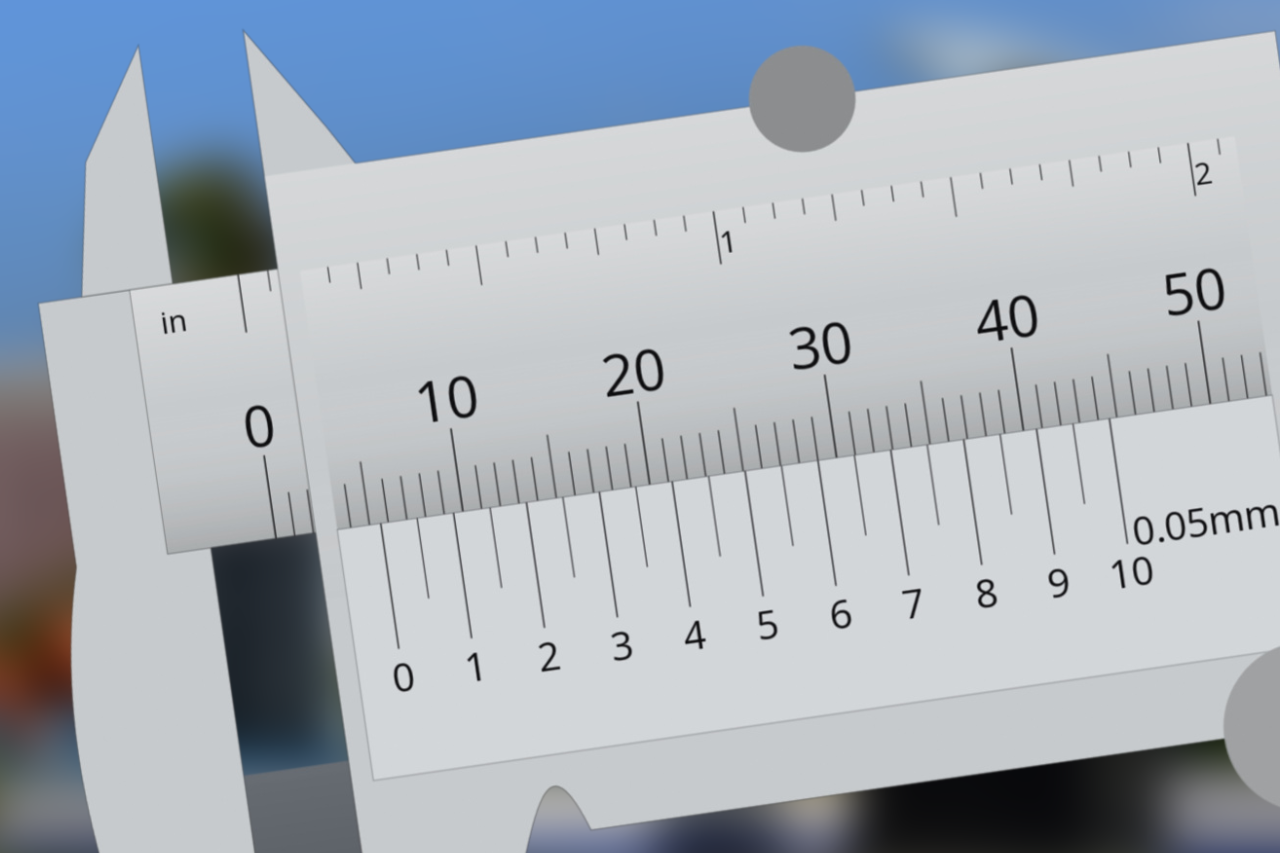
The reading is 5.6
